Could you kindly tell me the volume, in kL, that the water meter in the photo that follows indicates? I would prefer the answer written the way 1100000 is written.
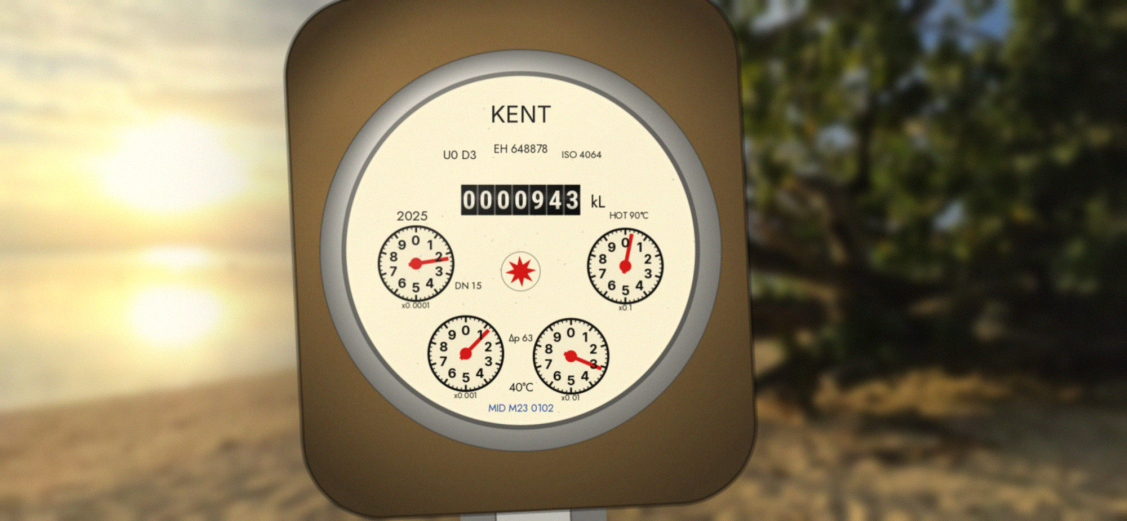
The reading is 943.0312
